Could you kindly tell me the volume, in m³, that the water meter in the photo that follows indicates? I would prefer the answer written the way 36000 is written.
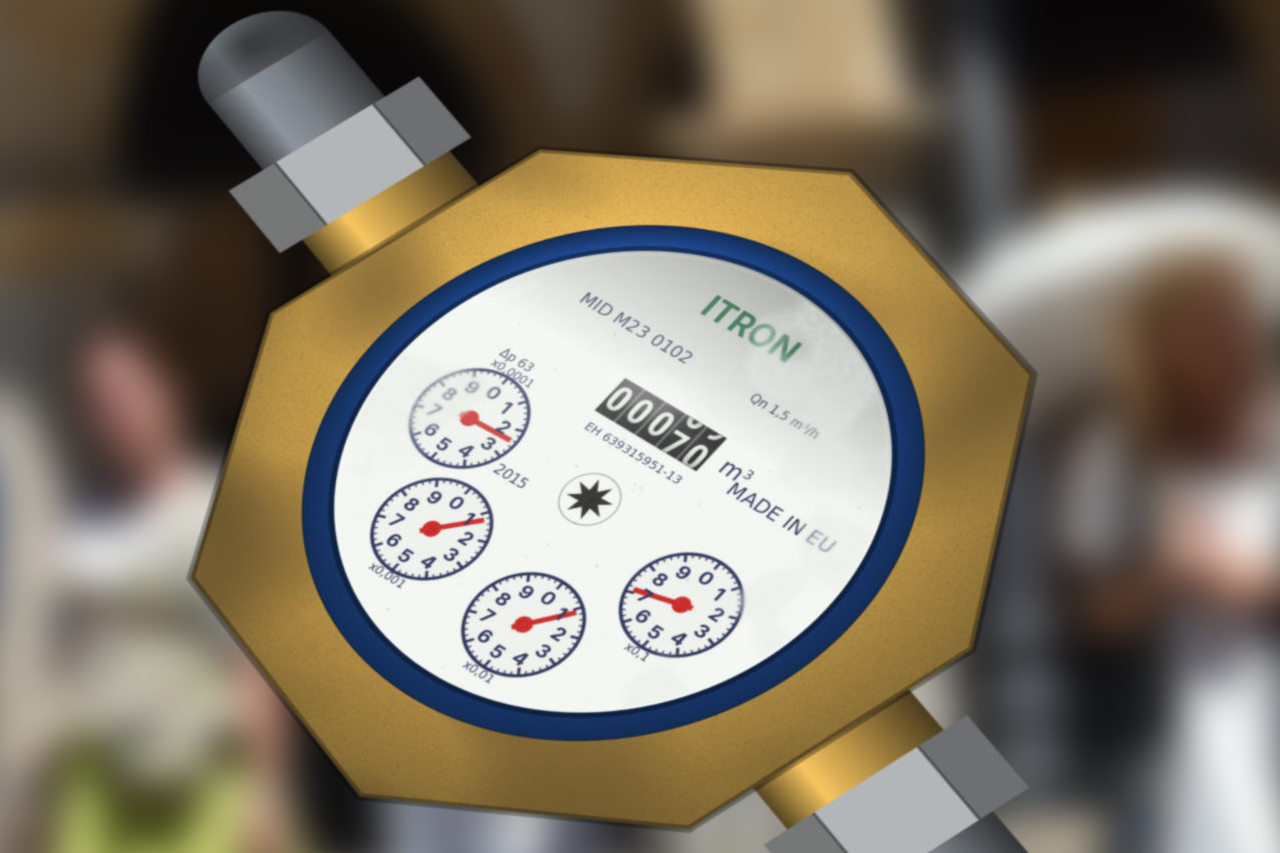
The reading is 69.7112
